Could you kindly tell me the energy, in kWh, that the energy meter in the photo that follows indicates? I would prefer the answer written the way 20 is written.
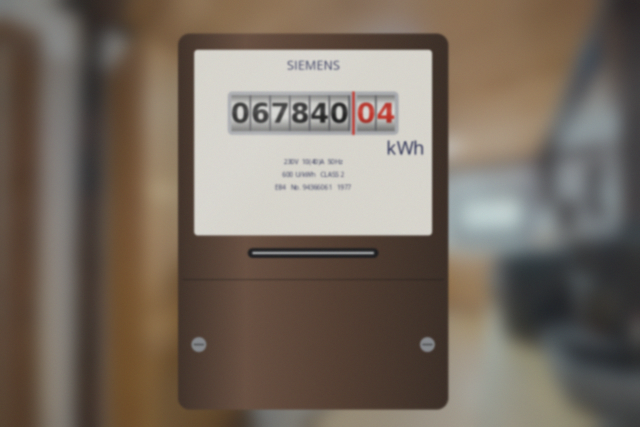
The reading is 67840.04
